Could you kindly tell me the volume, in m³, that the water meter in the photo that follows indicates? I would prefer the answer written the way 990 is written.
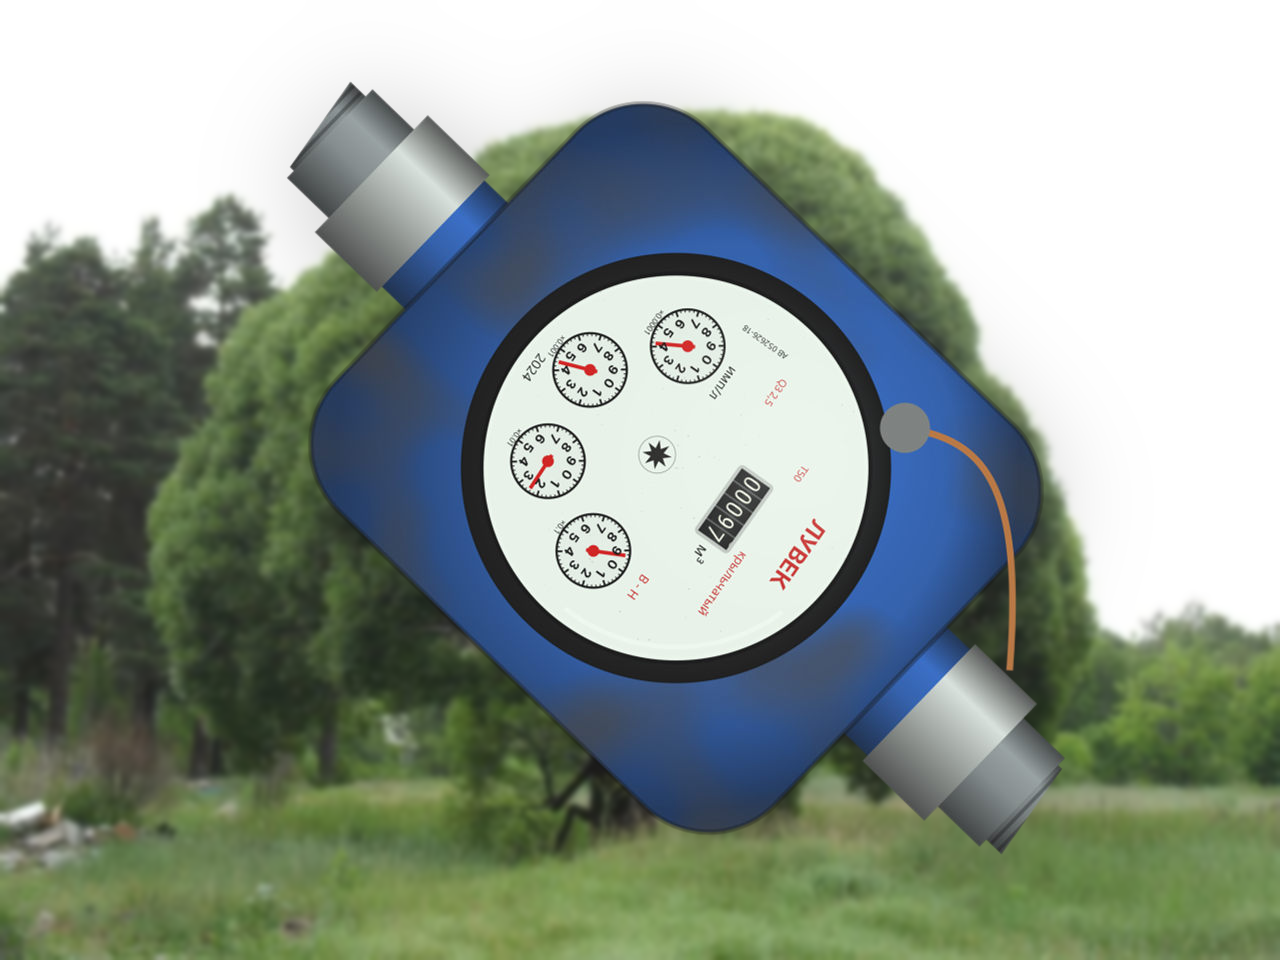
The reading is 96.9244
